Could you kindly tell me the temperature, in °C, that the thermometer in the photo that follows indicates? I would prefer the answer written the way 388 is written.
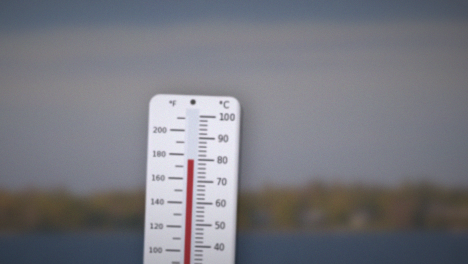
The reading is 80
